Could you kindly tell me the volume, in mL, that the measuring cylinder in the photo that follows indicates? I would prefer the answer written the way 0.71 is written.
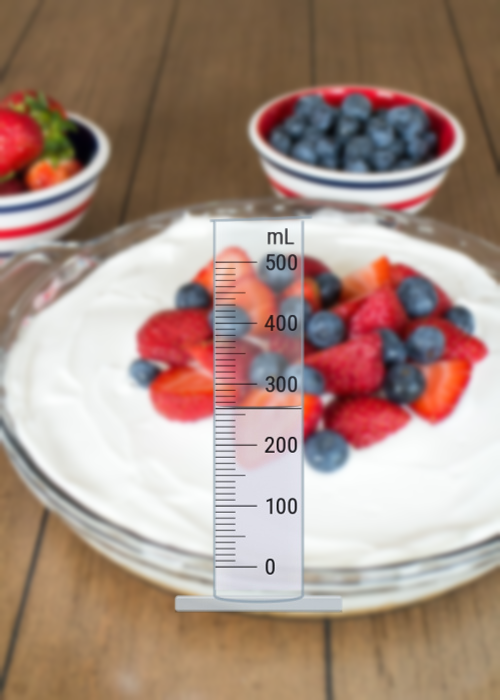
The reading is 260
